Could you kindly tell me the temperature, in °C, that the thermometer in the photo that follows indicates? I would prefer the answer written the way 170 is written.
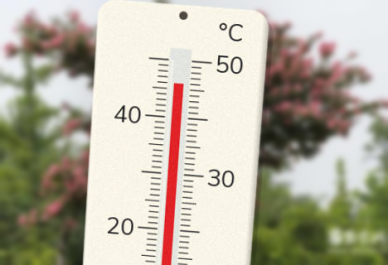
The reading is 46
